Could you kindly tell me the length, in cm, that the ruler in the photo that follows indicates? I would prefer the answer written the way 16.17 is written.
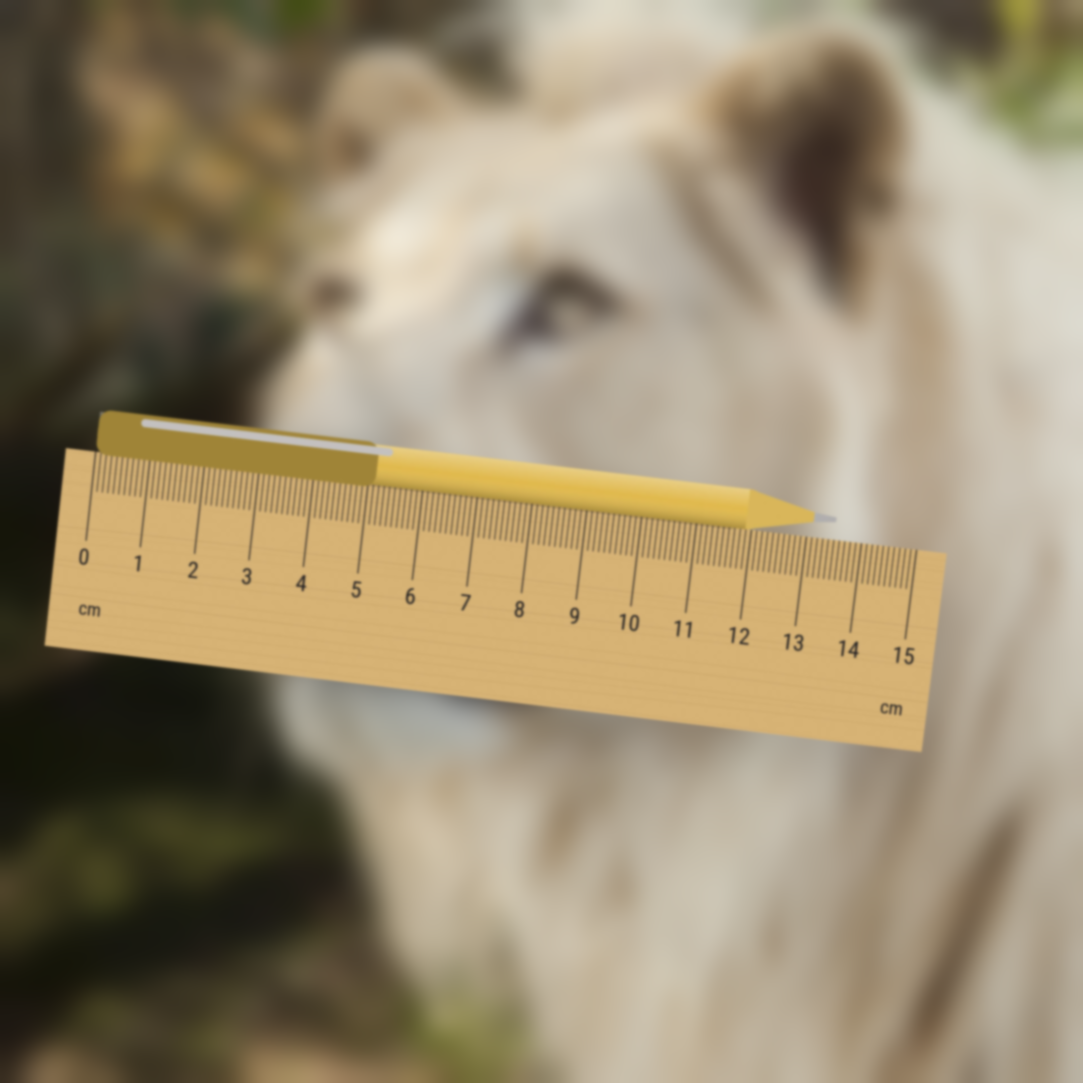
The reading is 13.5
